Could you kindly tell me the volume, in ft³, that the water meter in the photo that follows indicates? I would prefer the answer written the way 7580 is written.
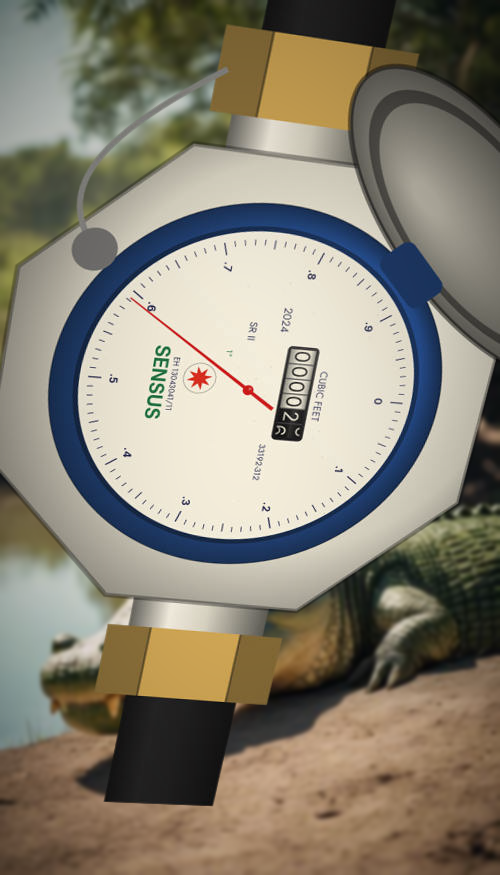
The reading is 25.59
